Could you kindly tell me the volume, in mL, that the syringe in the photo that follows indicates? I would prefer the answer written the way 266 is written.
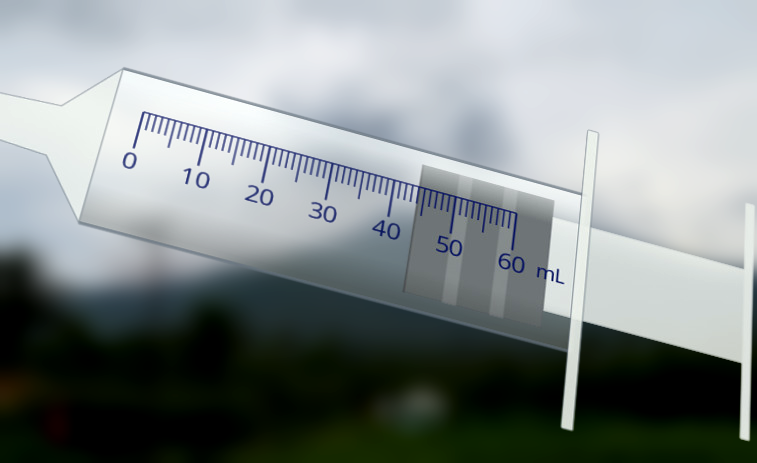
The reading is 44
